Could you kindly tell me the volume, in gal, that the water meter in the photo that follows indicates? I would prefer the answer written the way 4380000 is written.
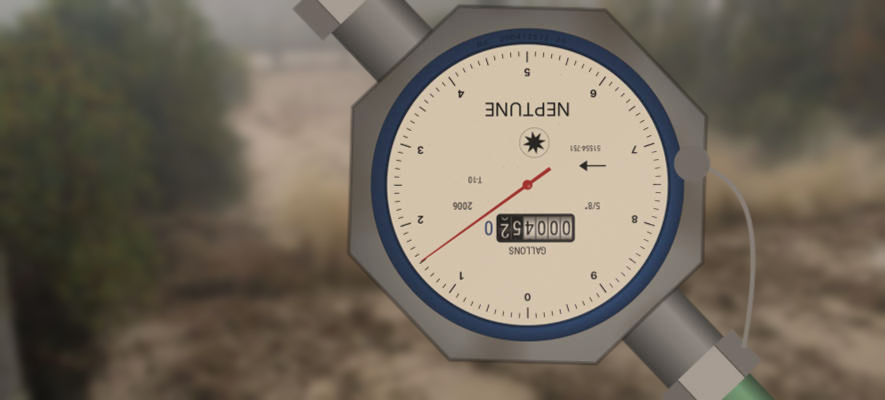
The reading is 4521.5
